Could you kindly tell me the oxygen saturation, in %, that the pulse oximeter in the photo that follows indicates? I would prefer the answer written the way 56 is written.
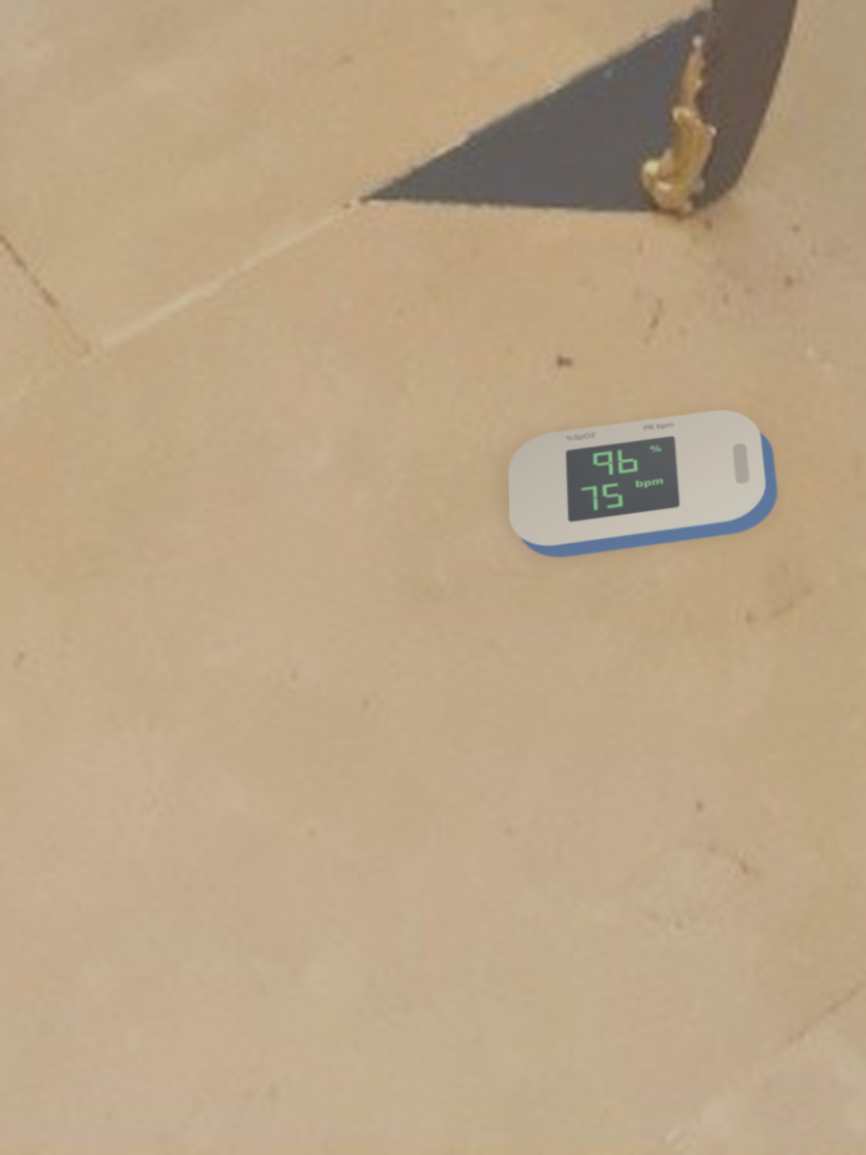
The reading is 96
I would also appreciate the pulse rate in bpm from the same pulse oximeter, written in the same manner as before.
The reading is 75
